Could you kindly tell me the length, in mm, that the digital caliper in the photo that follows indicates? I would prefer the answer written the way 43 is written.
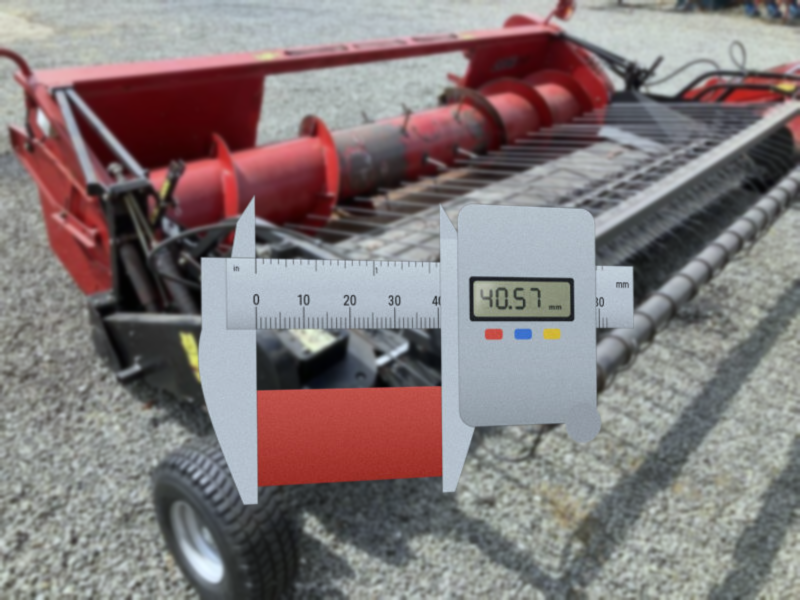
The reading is 40.57
